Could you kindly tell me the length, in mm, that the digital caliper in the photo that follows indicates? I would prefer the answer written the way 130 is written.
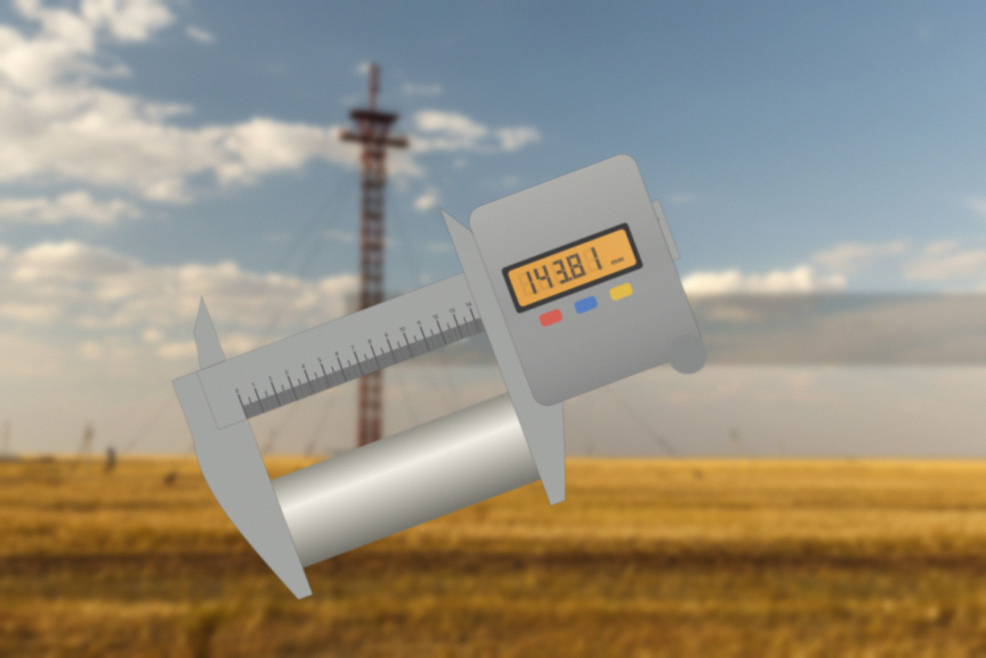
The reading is 143.81
